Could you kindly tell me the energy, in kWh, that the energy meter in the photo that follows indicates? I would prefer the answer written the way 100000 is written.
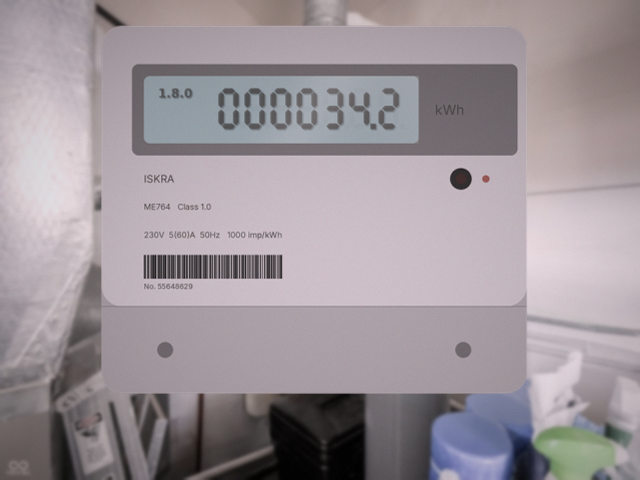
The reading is 34.2
